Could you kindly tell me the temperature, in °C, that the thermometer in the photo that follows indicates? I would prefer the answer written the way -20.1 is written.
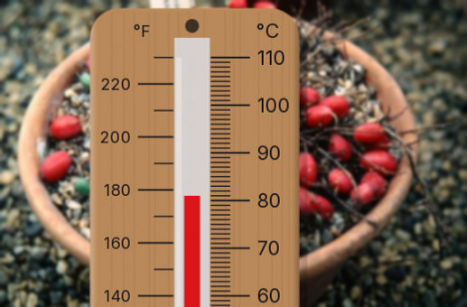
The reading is 81
